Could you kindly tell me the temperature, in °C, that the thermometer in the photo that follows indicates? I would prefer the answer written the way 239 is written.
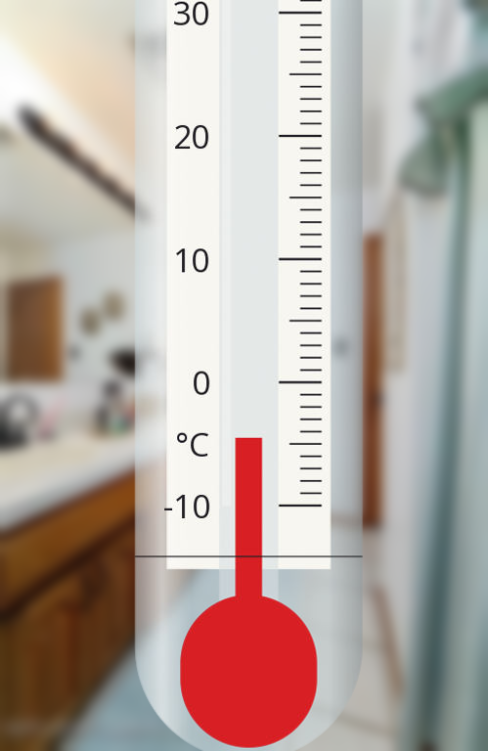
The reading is -4.5
